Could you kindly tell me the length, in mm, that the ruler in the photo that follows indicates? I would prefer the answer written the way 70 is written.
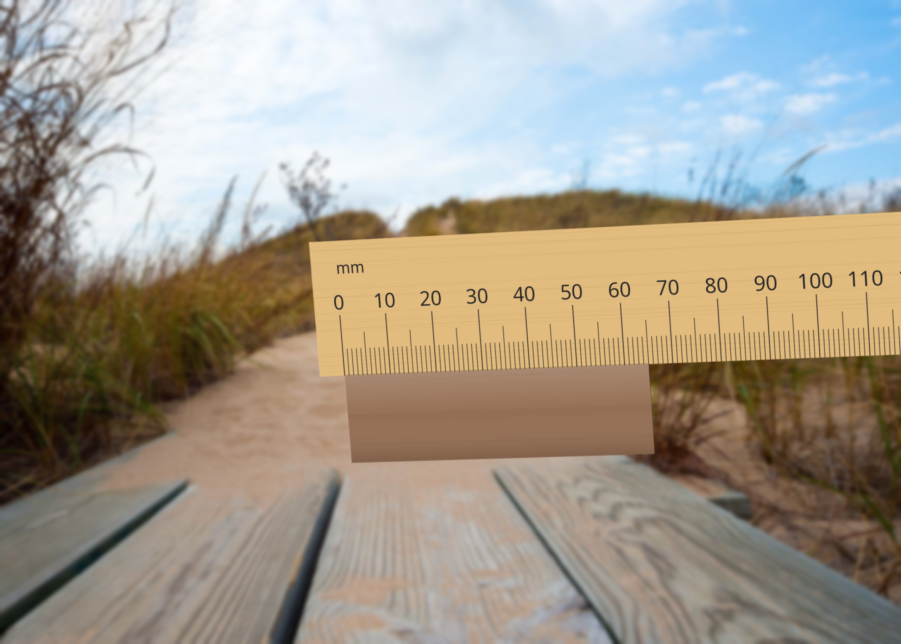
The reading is 65
